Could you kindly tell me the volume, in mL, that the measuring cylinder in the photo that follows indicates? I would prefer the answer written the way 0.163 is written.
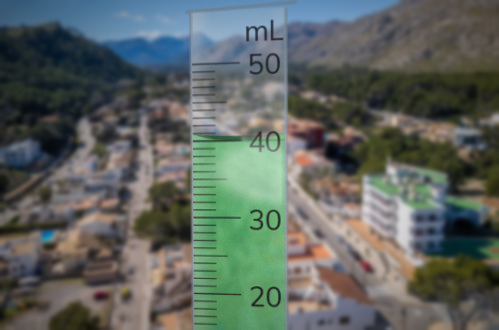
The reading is 40
